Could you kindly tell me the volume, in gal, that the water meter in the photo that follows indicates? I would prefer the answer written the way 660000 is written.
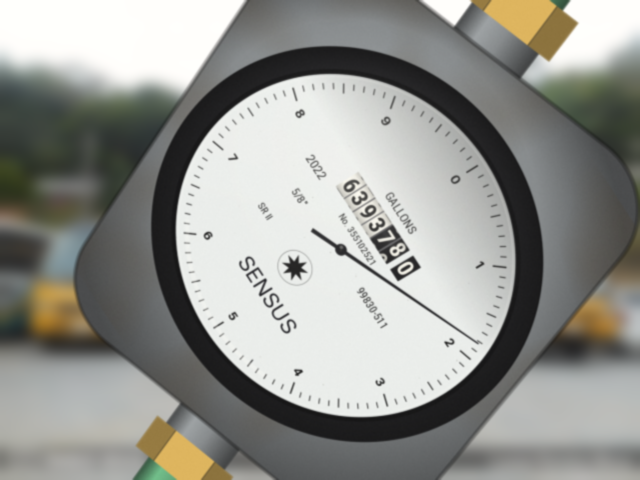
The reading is 6393781.8
